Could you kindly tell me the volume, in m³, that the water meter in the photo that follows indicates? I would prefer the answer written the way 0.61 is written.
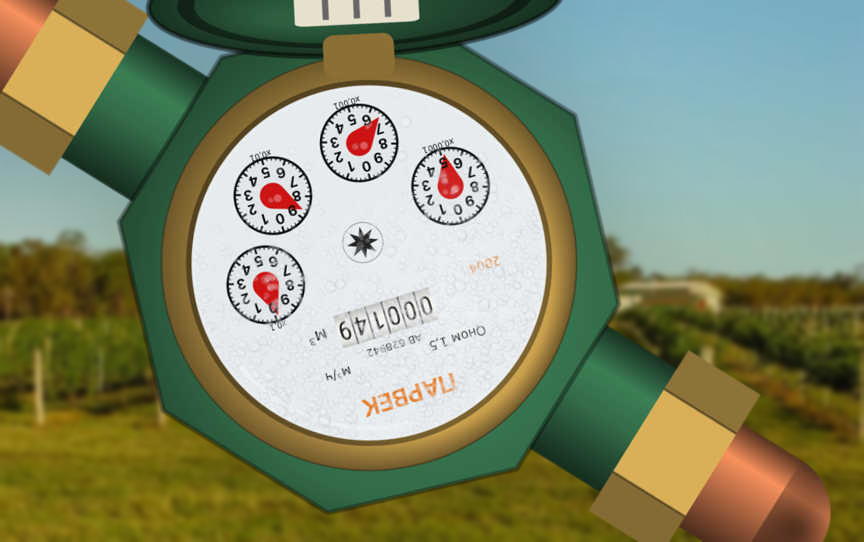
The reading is 148.9865
